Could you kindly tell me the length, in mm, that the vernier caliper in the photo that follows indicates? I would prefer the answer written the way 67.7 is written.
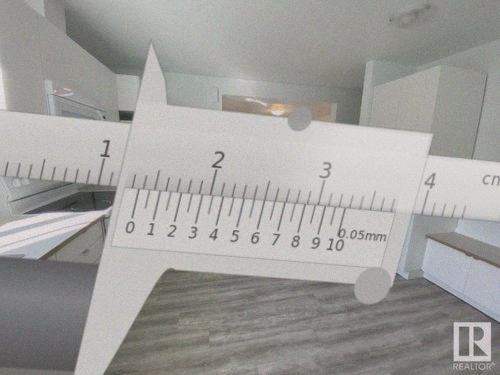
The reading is 13.6
